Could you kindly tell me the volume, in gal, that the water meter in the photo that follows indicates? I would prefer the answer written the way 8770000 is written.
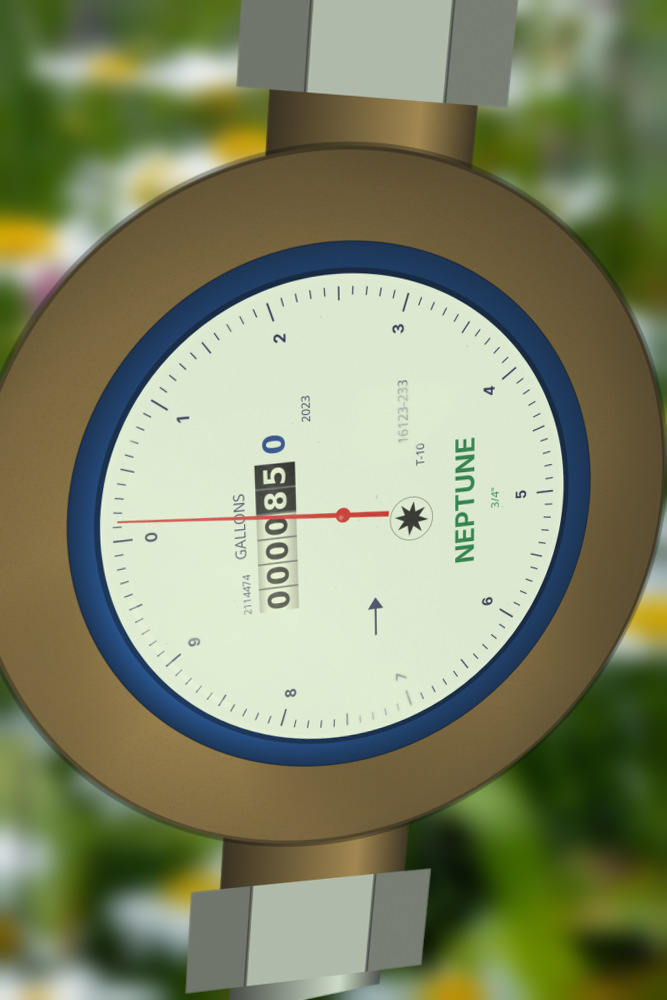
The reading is 850.1
